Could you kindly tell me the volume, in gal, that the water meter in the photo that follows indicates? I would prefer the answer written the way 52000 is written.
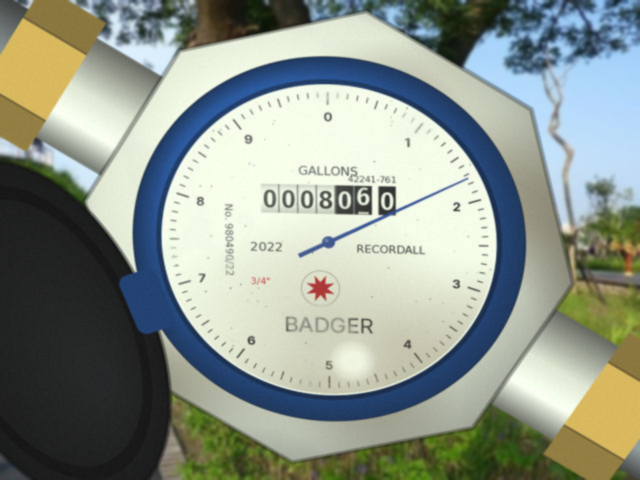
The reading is 8061.7
